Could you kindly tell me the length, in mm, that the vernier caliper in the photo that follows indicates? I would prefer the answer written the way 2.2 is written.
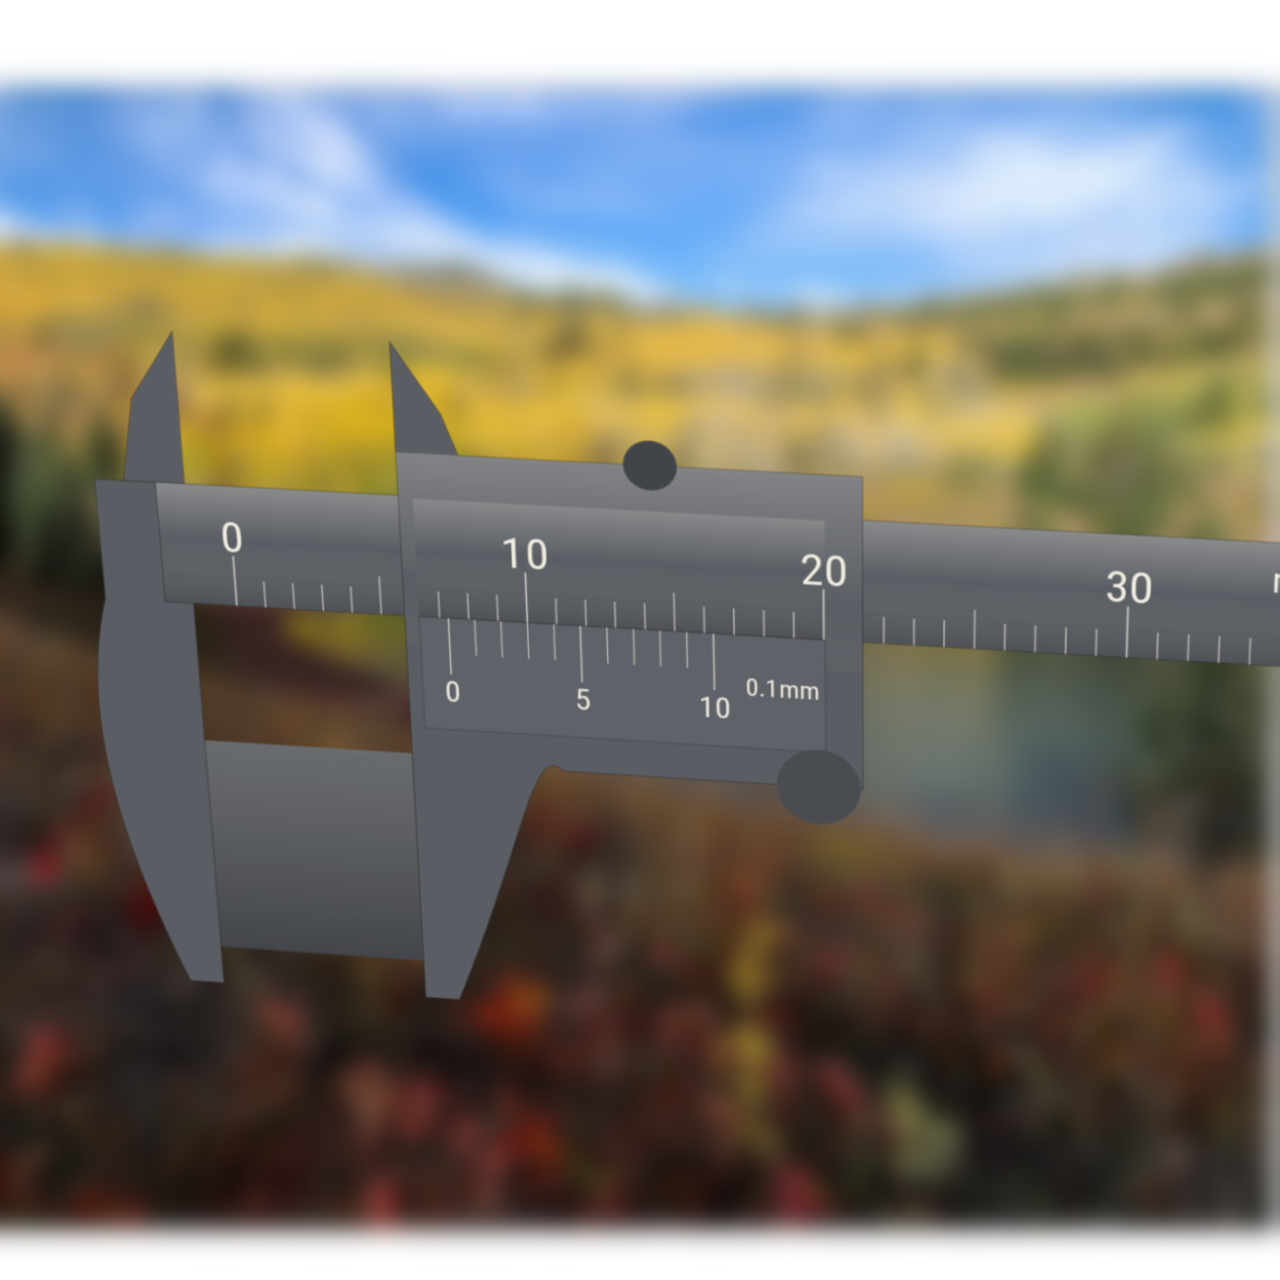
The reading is 7.3
